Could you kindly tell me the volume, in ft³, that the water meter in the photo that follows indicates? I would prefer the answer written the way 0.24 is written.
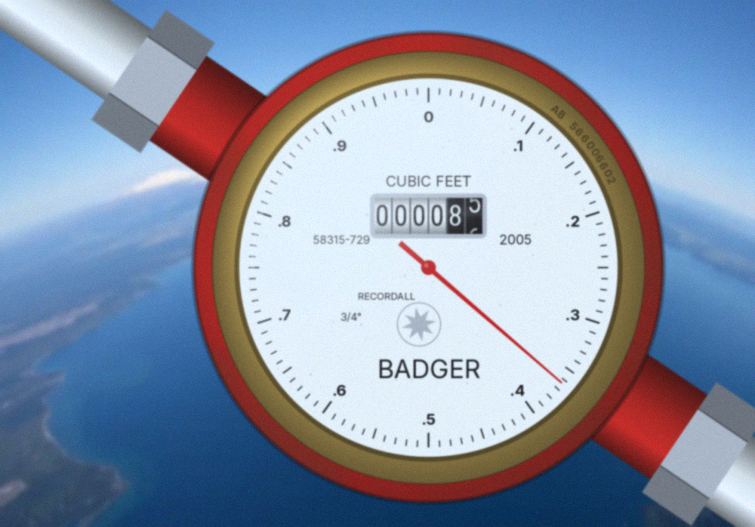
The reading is 85.36
